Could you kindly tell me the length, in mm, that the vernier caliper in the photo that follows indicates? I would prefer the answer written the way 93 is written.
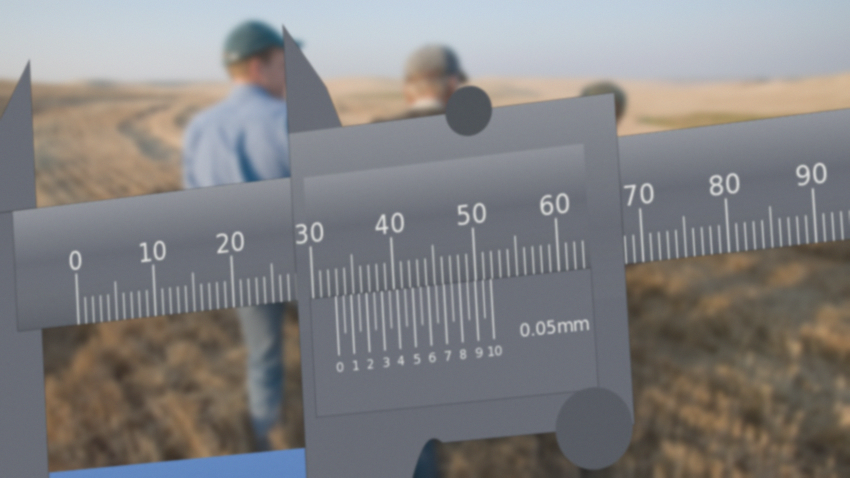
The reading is 32.8
